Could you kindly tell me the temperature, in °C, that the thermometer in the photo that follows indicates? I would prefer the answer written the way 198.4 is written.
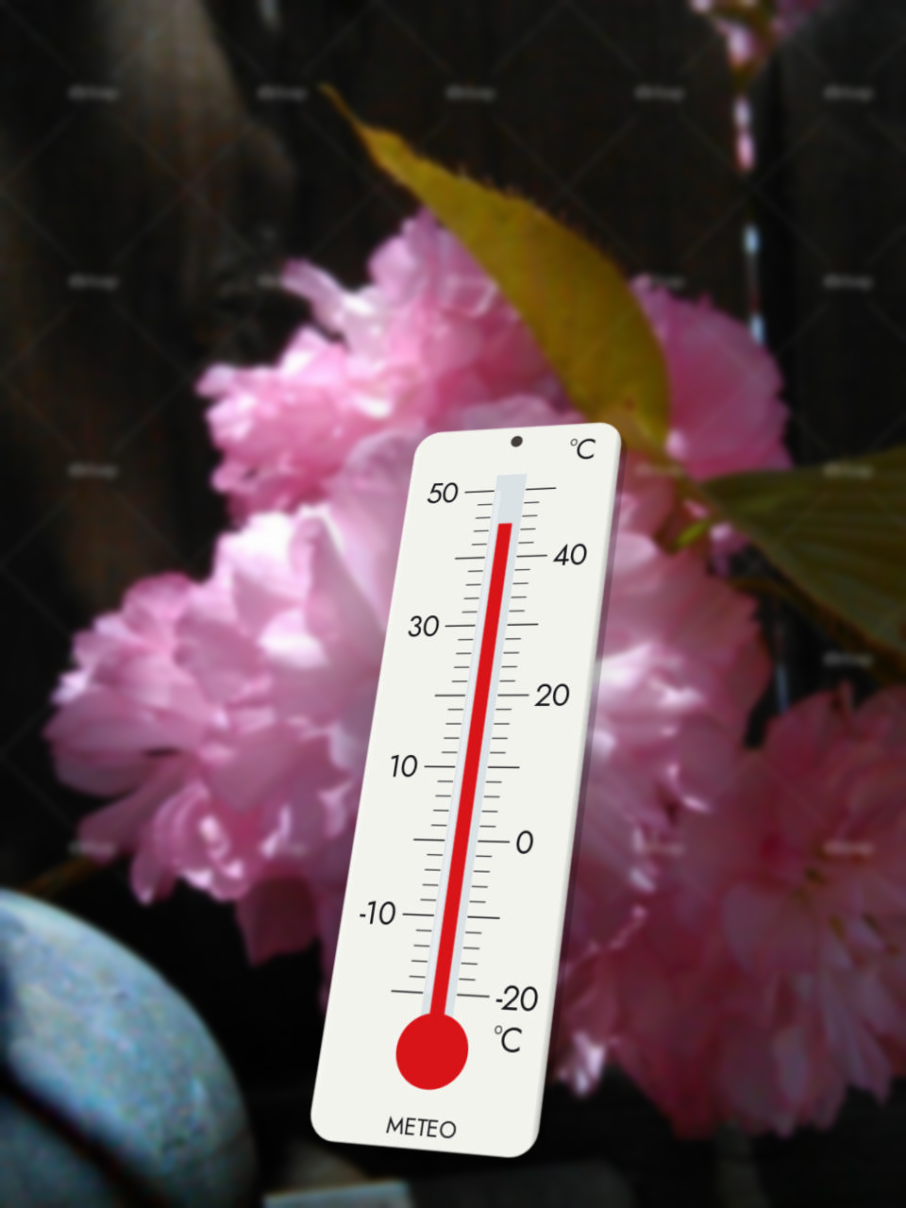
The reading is 45
